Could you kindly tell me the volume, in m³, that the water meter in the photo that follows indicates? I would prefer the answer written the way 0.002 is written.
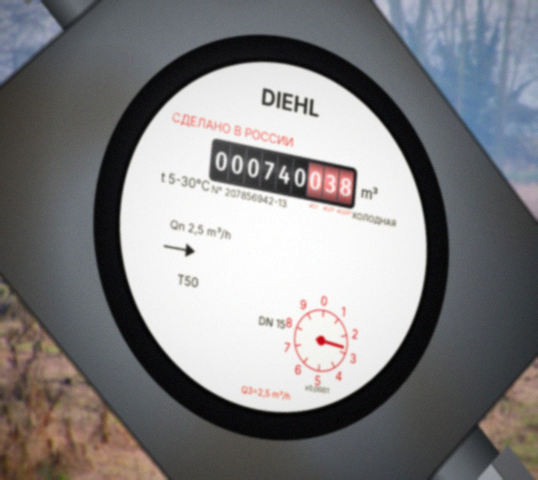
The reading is 740.0382
